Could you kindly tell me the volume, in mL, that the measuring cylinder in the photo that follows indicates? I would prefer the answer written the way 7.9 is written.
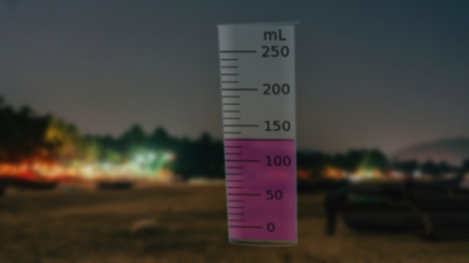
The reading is 130
